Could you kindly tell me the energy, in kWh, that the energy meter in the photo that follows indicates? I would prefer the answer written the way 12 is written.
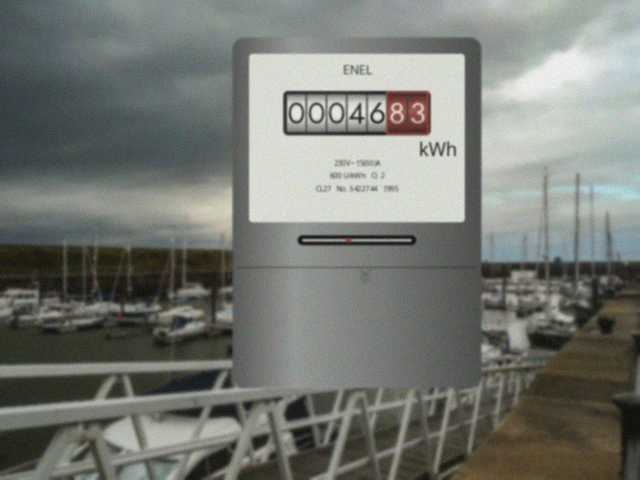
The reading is 46.83
